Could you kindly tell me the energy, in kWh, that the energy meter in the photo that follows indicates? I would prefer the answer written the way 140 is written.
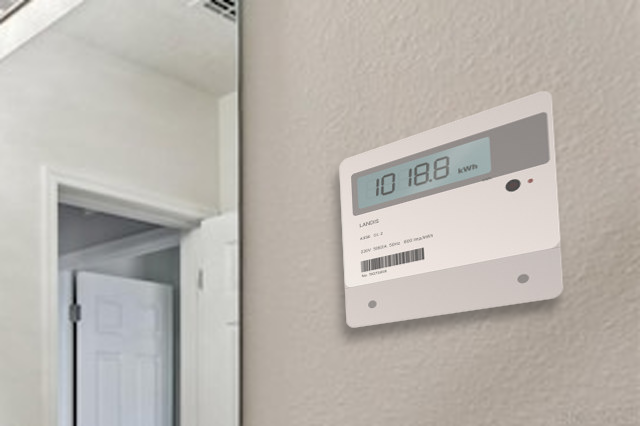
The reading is 1018.8
